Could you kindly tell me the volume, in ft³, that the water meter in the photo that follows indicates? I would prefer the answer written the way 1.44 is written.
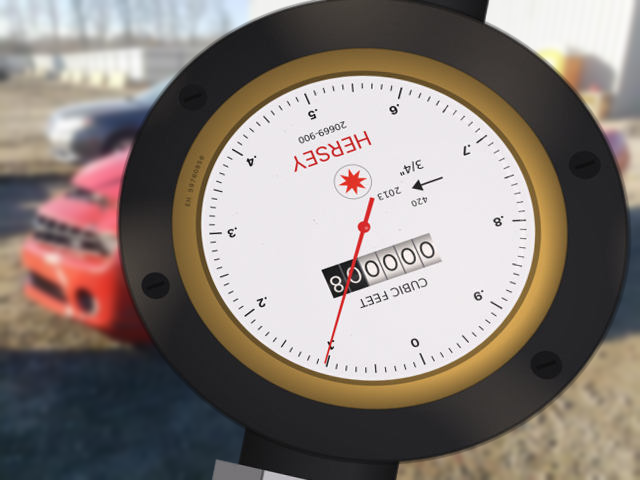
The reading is 8.10
